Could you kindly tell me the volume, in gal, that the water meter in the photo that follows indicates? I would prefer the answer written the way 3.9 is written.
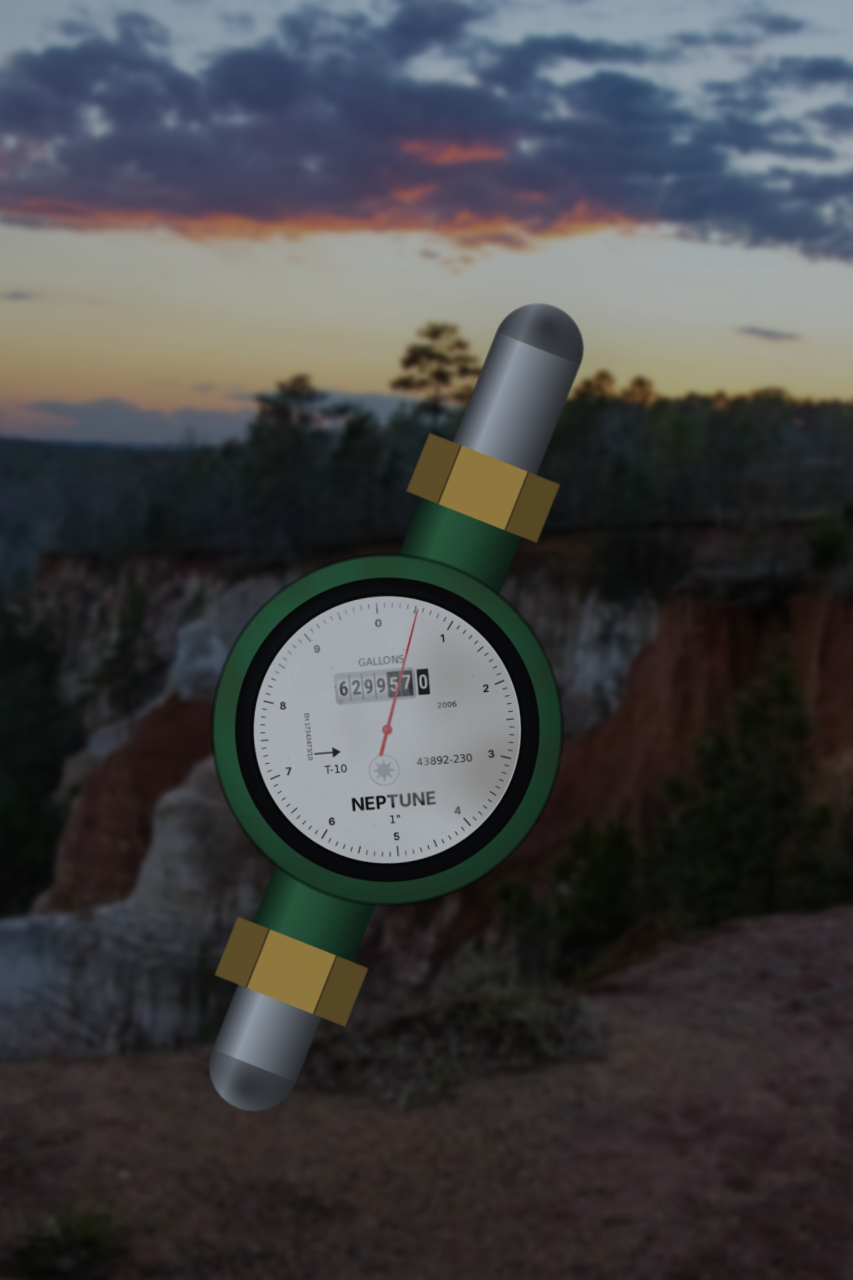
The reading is 6299570.5
